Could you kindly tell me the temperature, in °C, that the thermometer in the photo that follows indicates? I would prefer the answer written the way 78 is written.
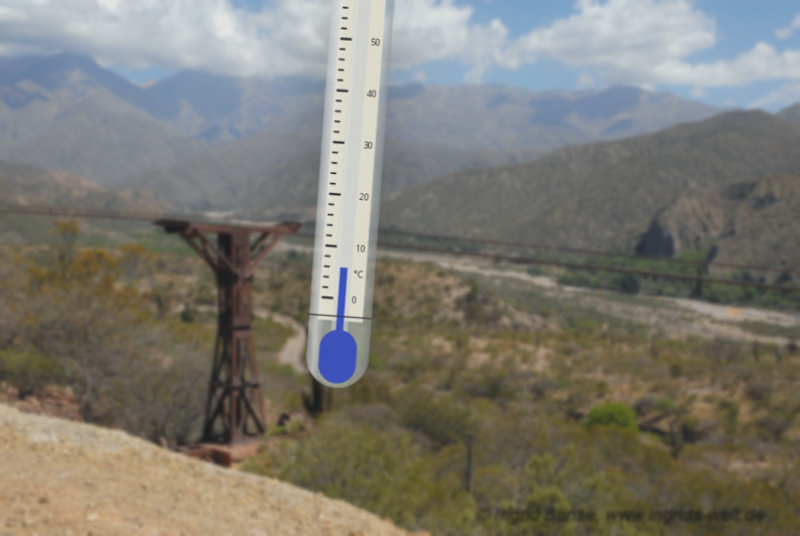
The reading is 6
